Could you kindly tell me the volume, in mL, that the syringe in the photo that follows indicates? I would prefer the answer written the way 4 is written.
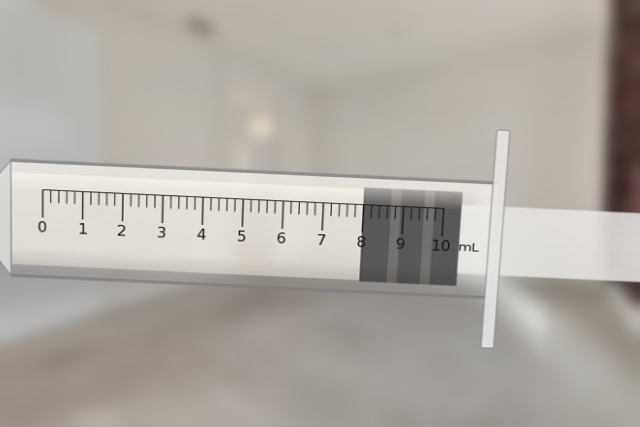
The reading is 8
